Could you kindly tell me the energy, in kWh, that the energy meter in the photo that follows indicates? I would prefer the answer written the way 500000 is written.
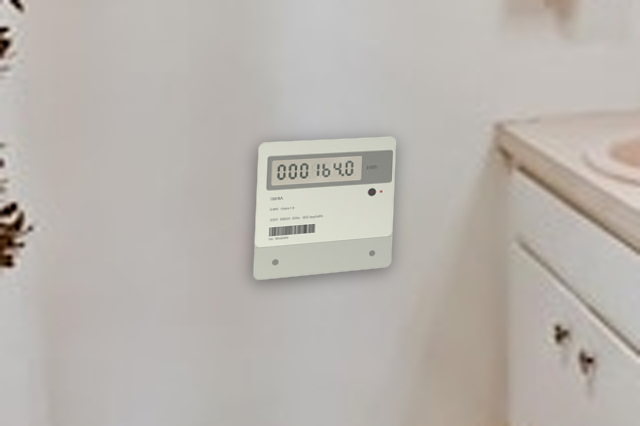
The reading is 164.0
